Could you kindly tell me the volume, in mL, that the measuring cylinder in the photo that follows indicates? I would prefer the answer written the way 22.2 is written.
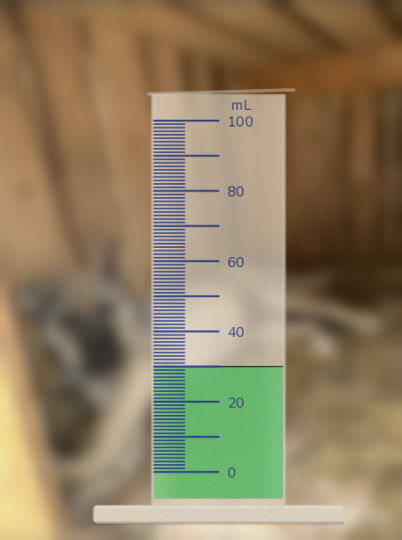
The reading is 30
